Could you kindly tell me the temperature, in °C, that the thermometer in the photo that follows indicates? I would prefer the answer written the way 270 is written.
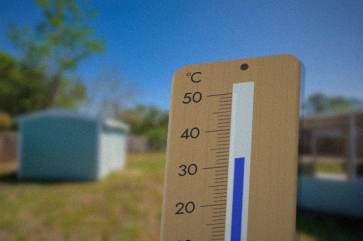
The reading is 32
